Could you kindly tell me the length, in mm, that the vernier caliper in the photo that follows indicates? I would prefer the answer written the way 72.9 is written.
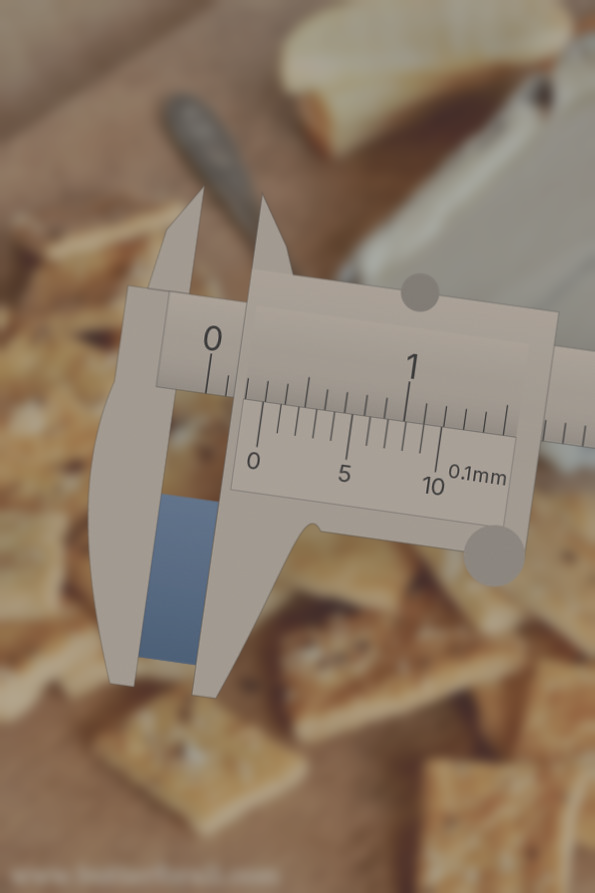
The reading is 2.9
